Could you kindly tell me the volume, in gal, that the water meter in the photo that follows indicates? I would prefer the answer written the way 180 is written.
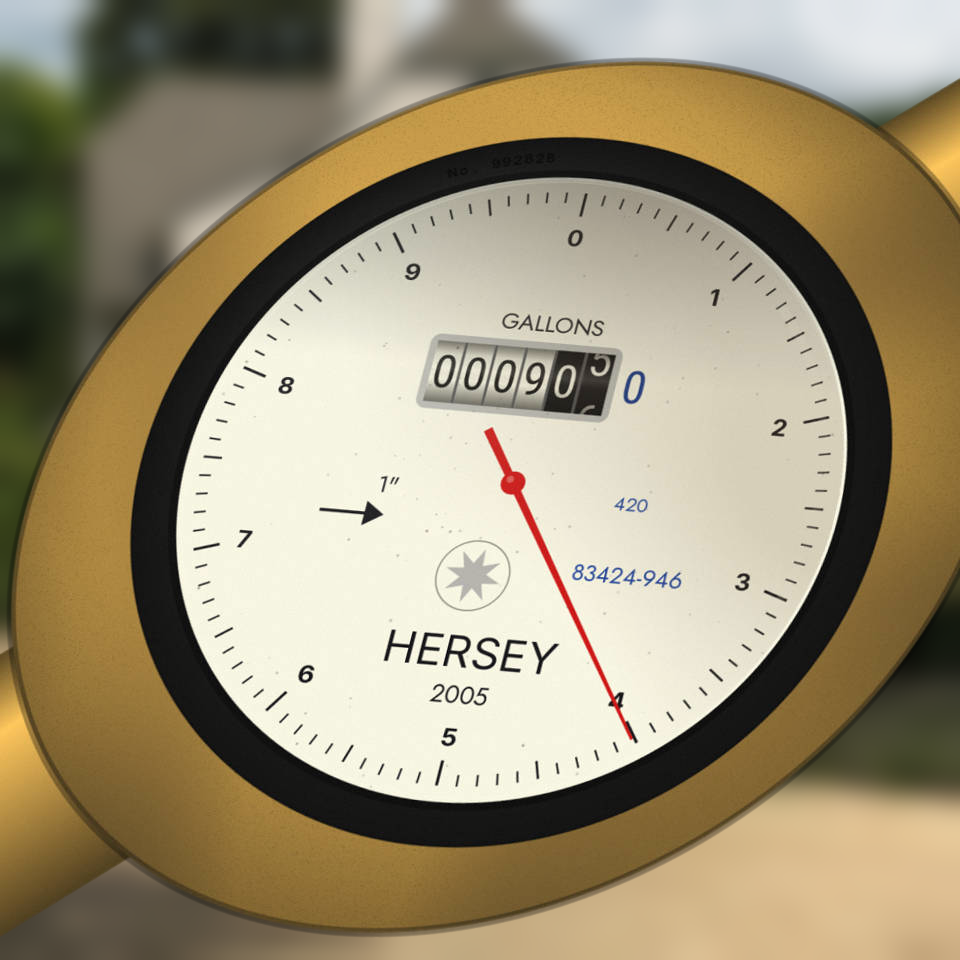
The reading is 9054.0
